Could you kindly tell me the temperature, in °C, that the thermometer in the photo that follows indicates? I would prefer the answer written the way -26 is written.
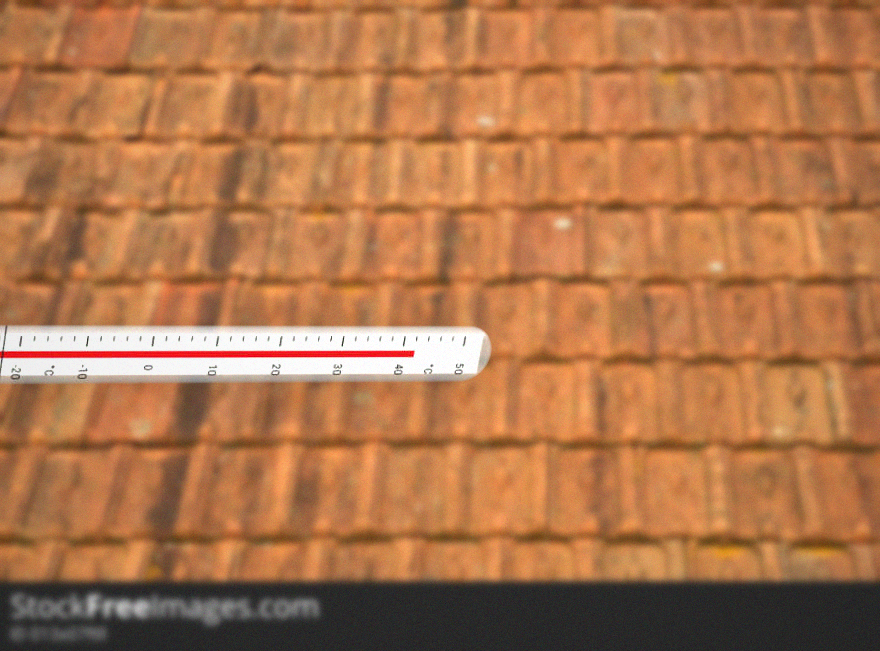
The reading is 42
